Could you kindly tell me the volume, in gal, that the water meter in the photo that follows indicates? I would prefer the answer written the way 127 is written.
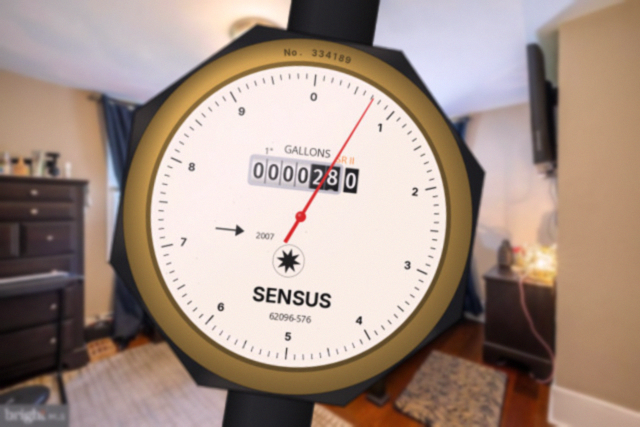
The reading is 280.7
